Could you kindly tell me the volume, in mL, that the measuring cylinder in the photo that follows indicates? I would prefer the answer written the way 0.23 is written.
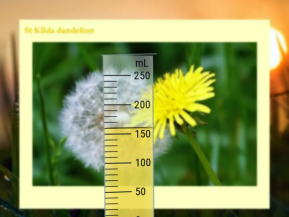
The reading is 160
